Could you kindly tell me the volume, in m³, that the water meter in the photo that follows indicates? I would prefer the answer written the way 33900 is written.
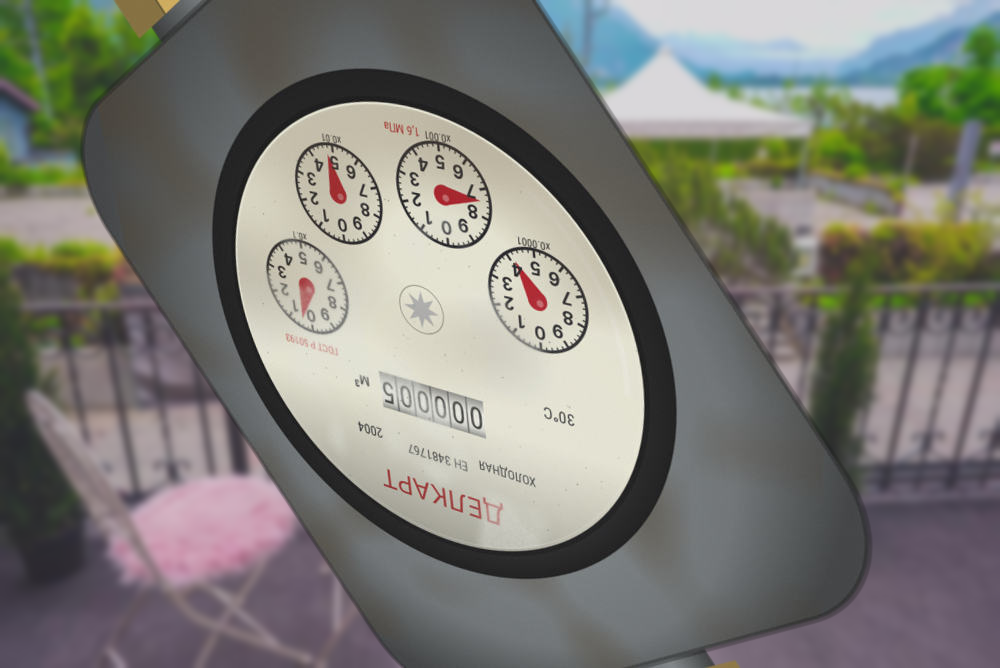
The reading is 5.0474
